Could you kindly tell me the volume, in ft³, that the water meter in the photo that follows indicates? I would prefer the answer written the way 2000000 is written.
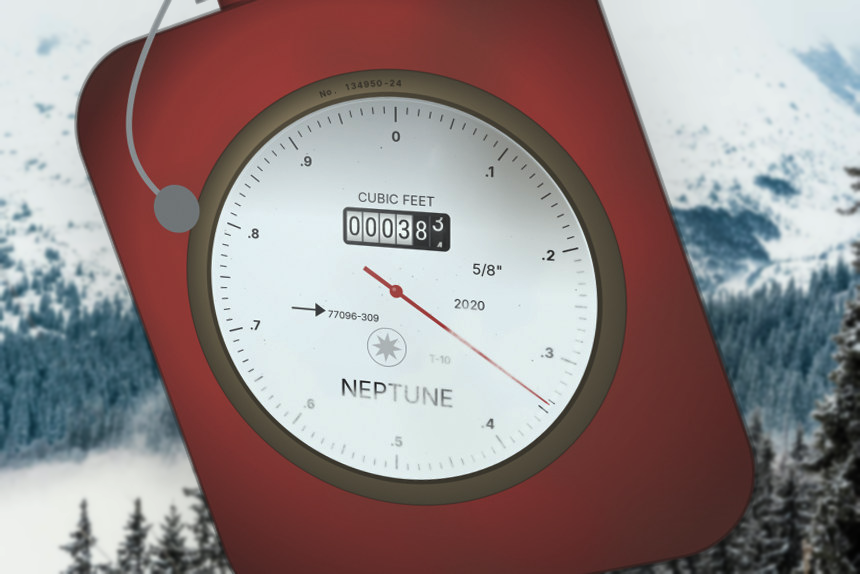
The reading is 383.34
